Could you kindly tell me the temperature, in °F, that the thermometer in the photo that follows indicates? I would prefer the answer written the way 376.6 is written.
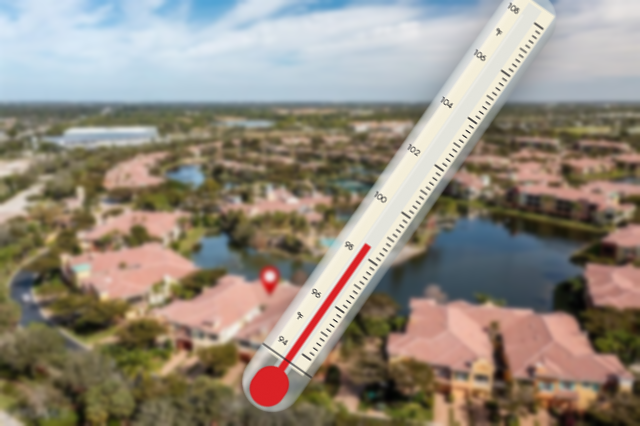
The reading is 98.4
